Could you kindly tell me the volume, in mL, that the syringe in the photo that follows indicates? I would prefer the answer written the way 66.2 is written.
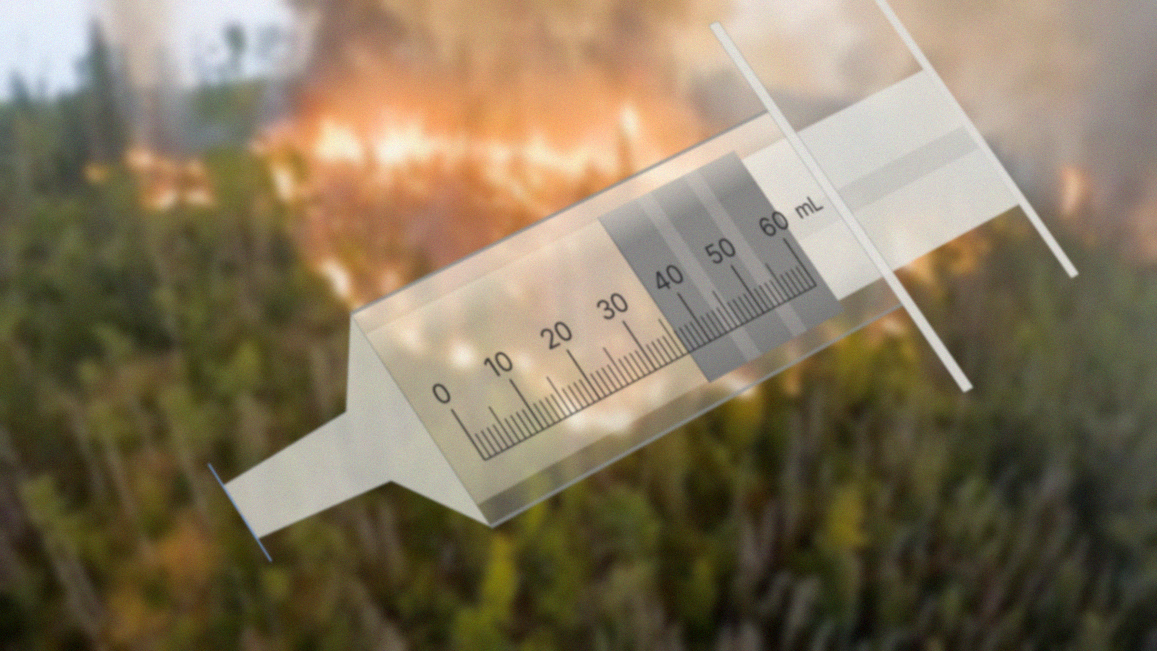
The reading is 36
